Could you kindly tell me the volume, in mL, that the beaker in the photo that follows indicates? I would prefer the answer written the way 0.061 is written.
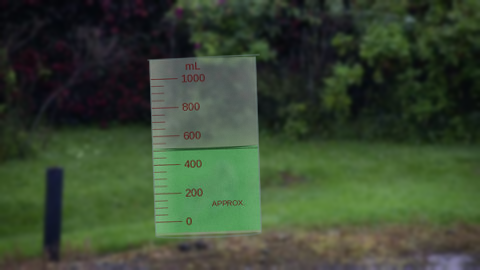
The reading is 500
